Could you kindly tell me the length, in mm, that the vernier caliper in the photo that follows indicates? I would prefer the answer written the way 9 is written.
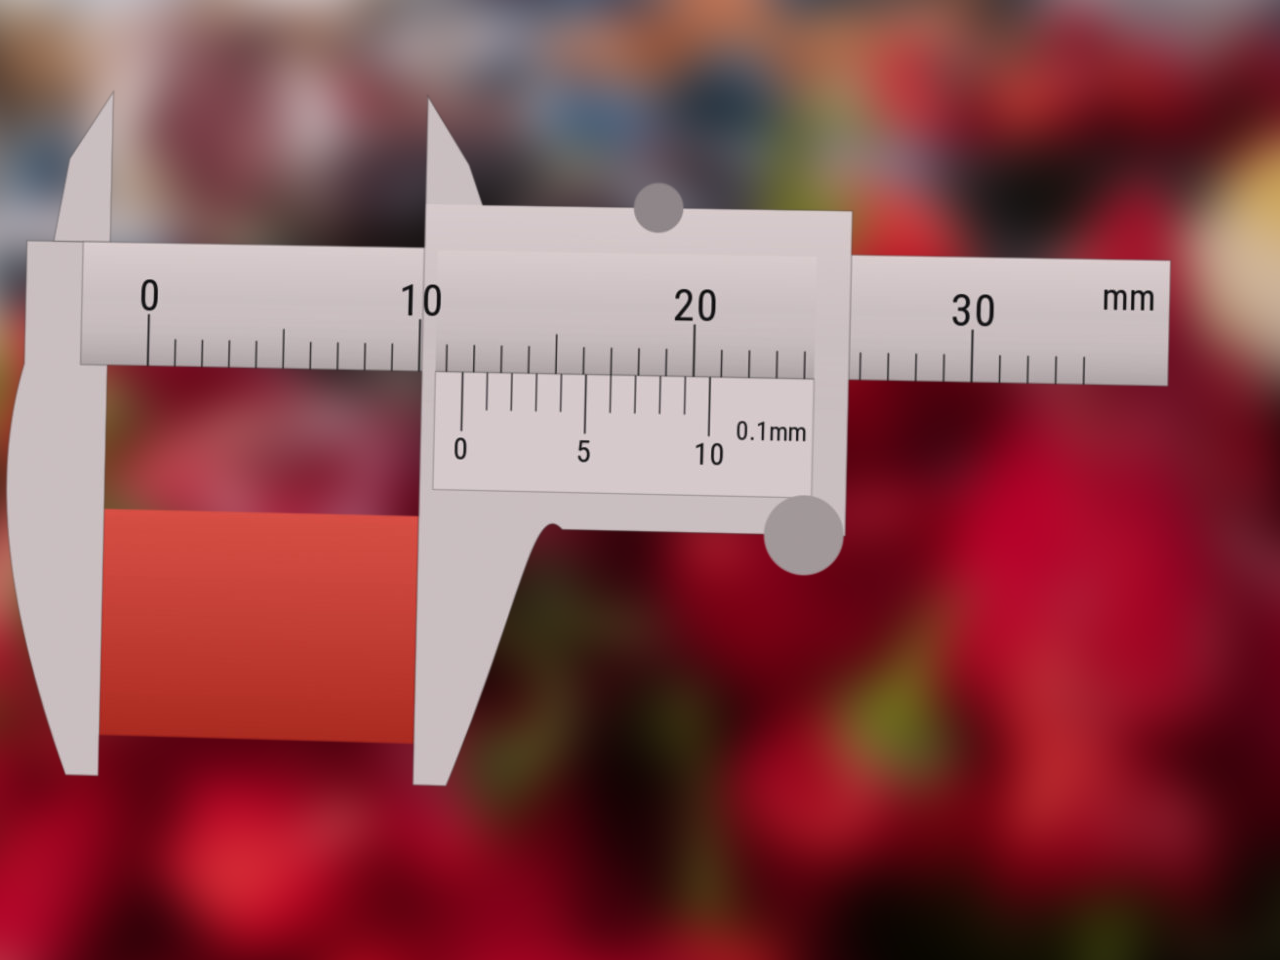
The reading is 11.6
